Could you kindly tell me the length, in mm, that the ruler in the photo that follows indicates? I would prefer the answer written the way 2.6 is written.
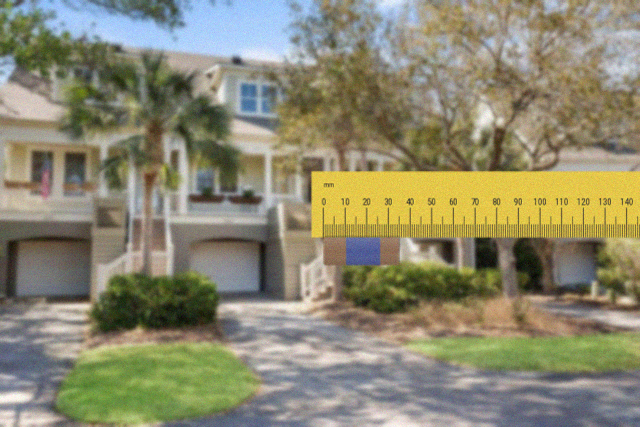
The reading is 35
